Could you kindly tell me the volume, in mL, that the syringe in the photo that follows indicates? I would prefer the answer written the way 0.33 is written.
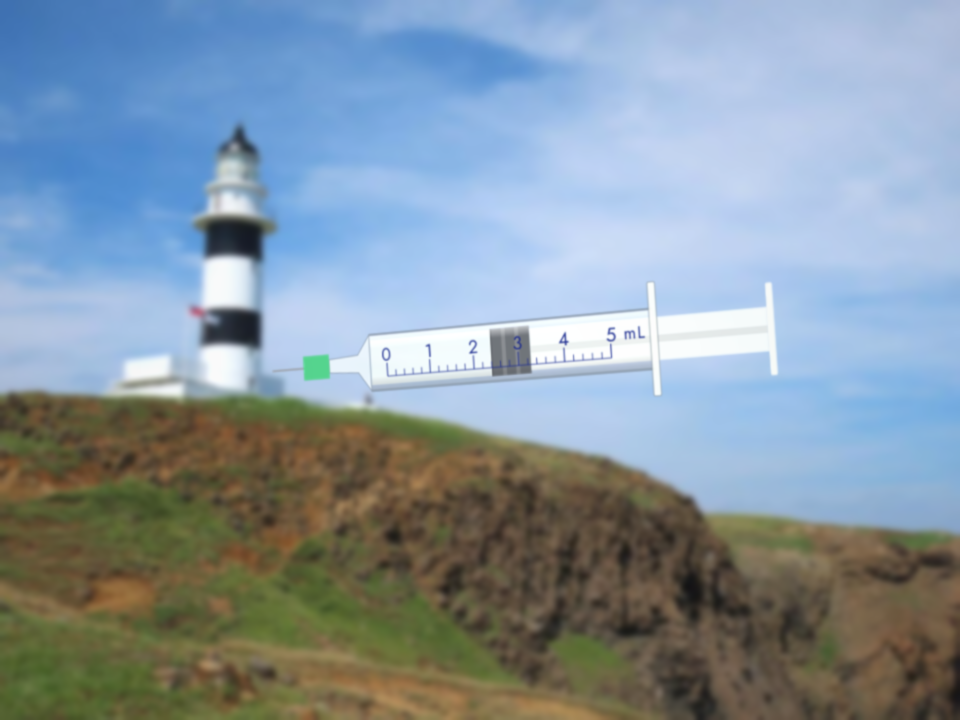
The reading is 2.4
